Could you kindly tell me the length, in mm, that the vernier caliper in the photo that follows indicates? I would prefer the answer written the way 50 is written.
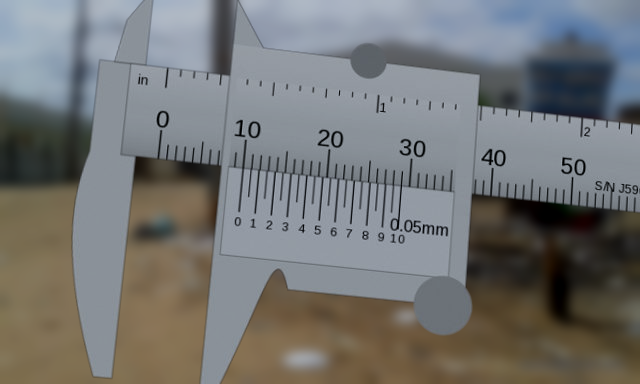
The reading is 10.0
